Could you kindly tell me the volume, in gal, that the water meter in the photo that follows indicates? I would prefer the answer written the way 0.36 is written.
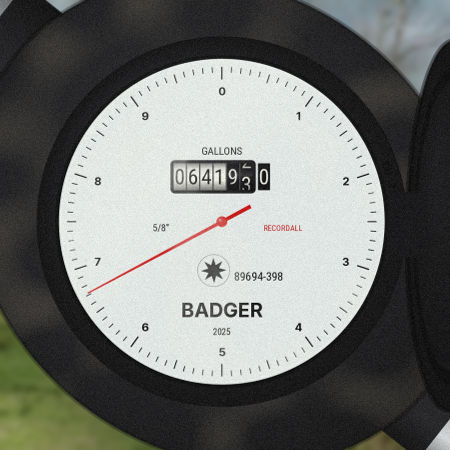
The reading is 641926.7
